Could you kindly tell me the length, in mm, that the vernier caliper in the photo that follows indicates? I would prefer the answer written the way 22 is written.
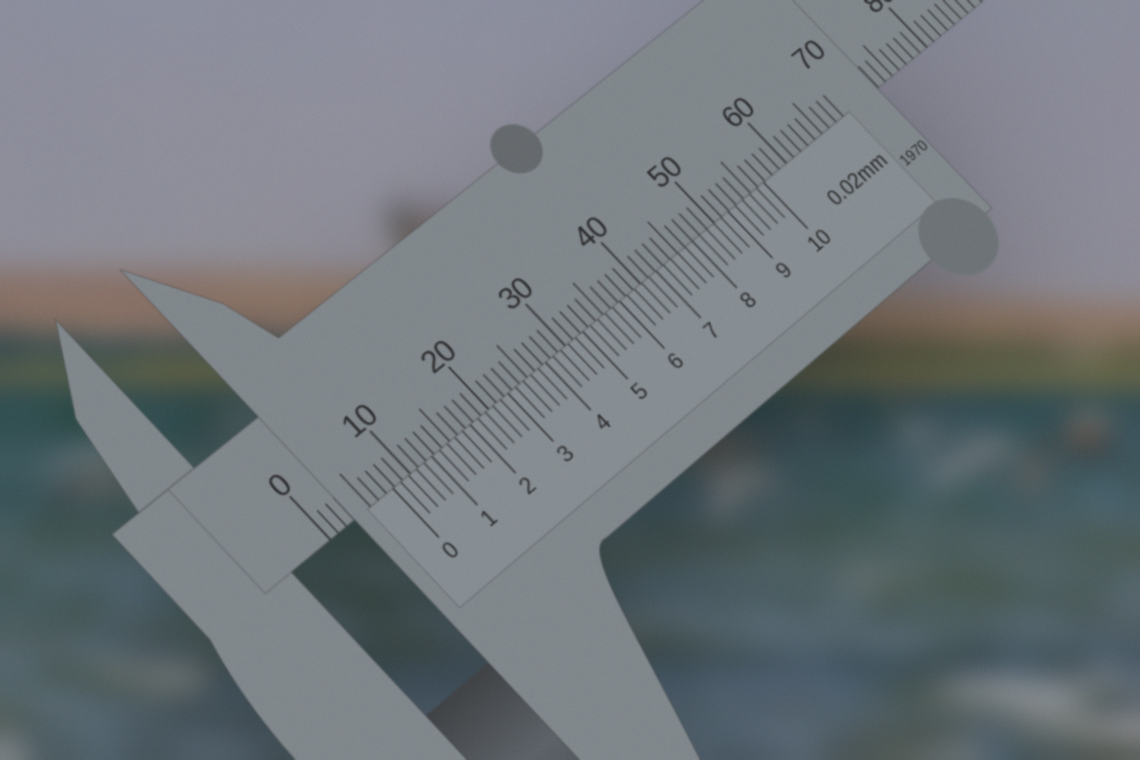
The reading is 7.8
